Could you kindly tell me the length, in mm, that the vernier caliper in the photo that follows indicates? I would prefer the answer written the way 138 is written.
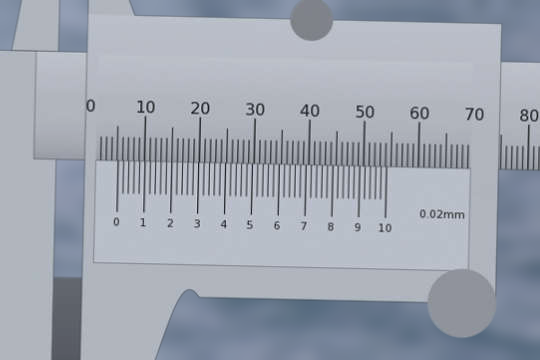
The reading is 5.2
